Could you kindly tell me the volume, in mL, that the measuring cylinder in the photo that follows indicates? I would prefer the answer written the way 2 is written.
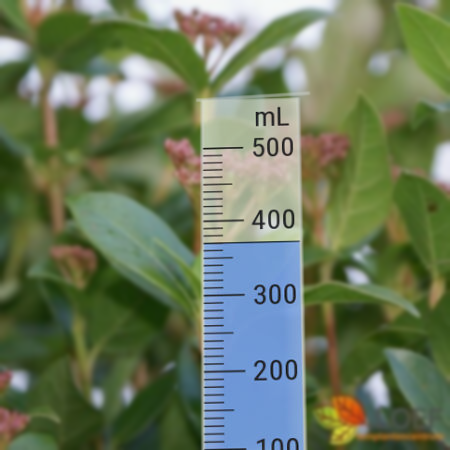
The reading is 370
